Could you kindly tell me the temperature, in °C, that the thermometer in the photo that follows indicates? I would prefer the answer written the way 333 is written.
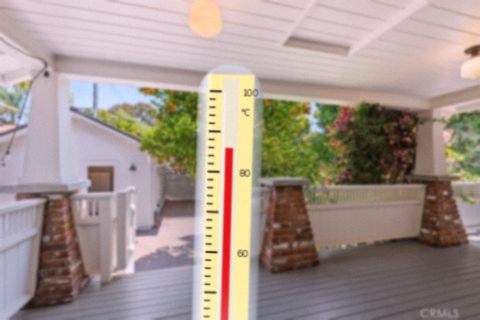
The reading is 86
